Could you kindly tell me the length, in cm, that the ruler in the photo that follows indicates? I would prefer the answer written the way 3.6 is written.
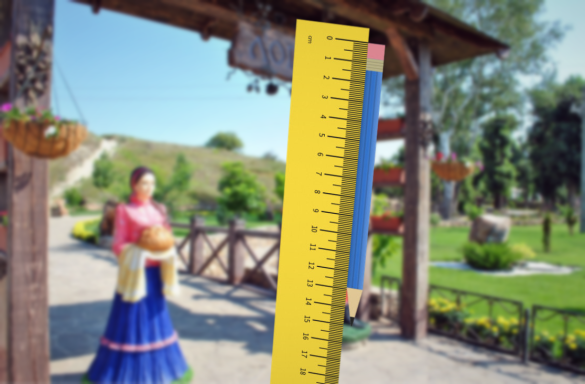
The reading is 15
